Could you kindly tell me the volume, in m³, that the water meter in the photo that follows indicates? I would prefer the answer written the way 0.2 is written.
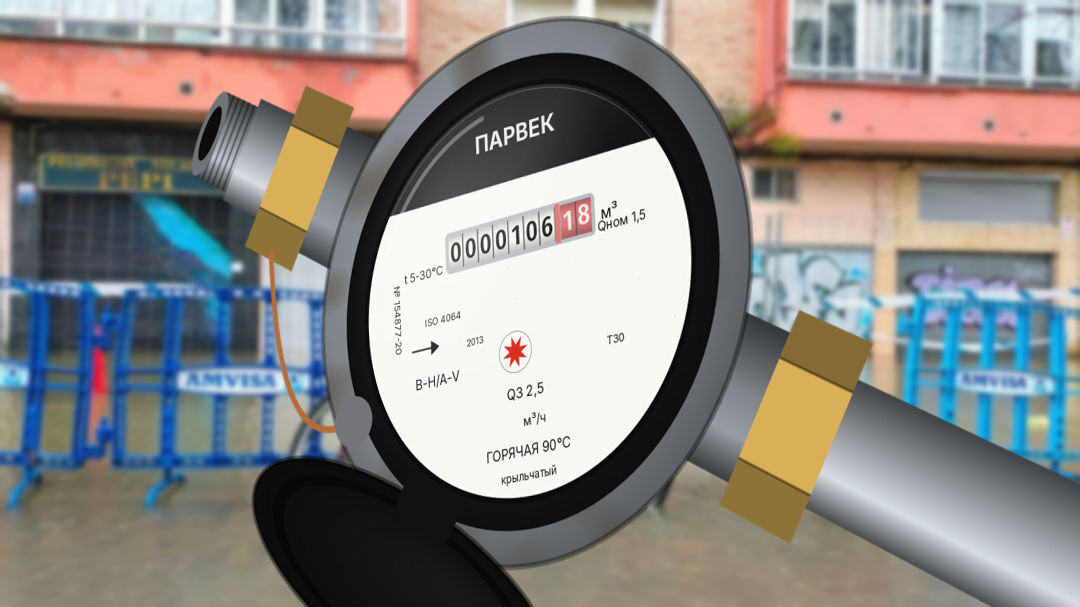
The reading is 106.18
